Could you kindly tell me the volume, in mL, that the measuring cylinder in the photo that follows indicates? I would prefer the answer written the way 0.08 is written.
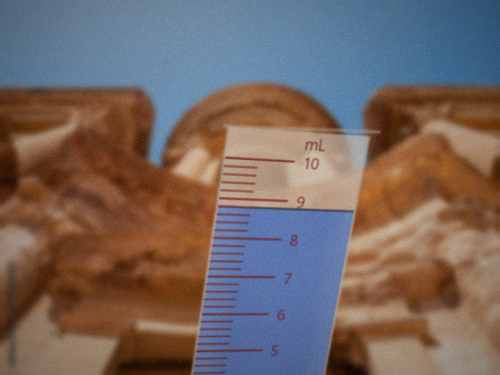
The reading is 8.8
